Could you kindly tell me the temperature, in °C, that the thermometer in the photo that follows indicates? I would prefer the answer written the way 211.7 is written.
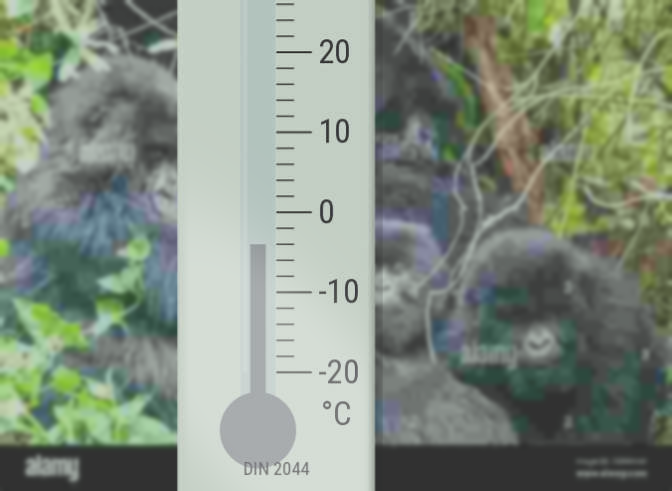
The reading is -4
